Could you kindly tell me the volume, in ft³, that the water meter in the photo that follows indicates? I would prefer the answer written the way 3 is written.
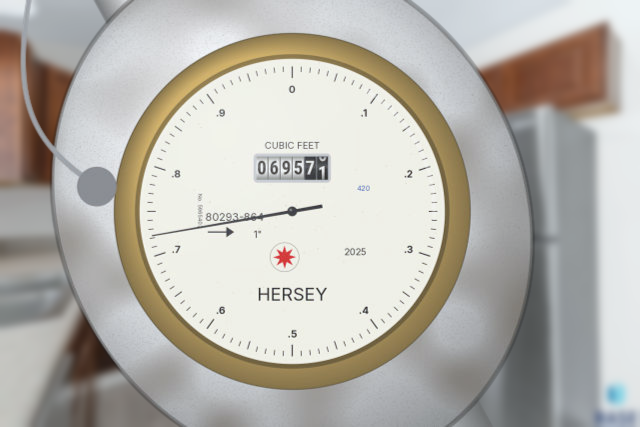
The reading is 69570.72
